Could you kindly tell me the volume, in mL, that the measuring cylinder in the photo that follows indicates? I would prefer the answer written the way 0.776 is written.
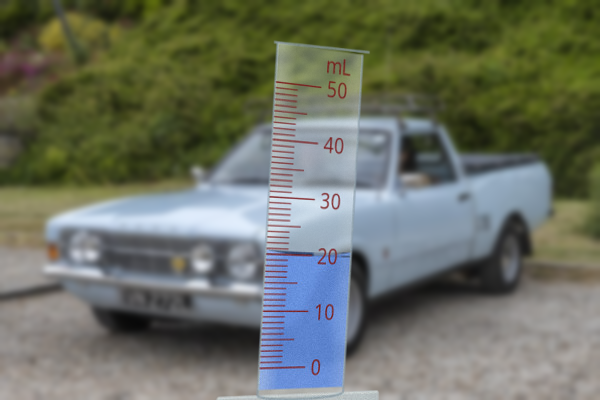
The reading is 20
